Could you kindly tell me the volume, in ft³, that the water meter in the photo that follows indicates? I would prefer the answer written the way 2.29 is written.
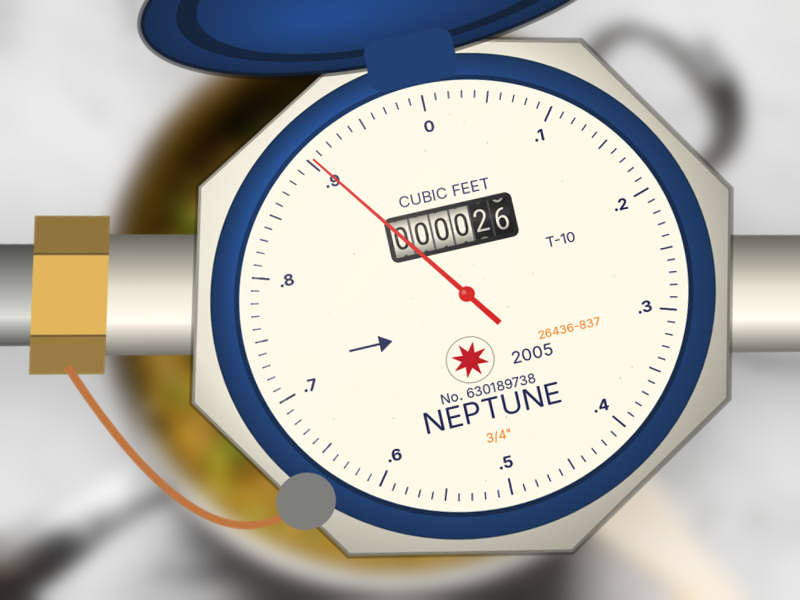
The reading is 25.90
